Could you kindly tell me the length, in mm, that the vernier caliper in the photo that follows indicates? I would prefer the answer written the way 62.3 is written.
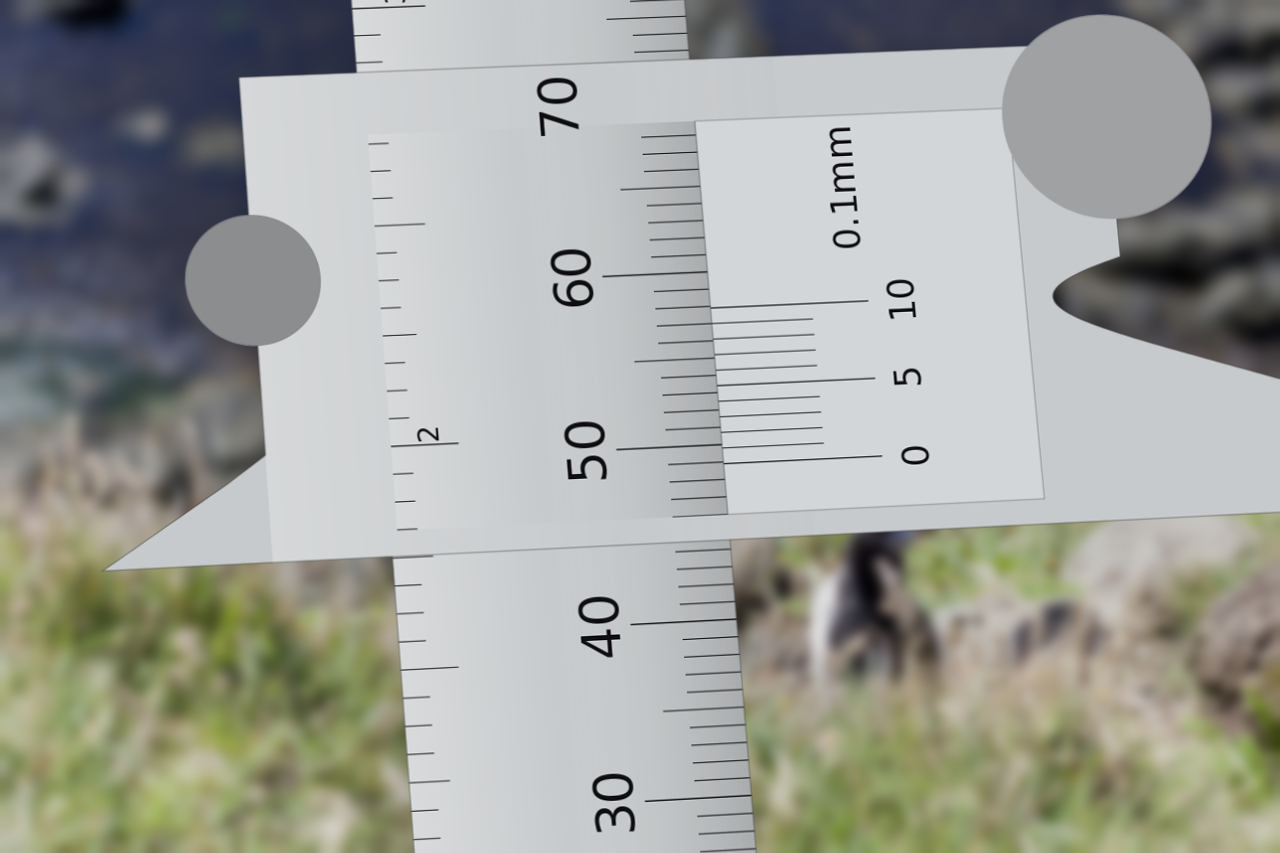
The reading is 48.9
